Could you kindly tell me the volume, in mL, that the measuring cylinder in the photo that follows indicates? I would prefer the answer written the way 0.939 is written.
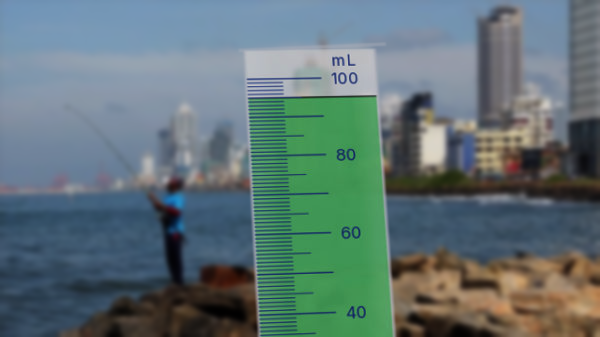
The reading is 95
